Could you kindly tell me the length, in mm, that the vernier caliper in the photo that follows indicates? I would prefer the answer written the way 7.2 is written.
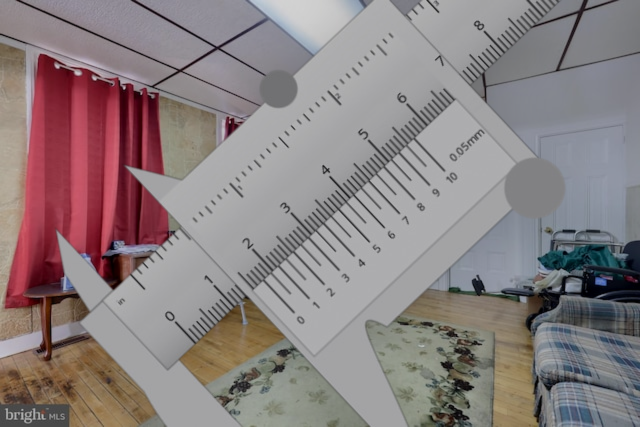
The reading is 17.5
